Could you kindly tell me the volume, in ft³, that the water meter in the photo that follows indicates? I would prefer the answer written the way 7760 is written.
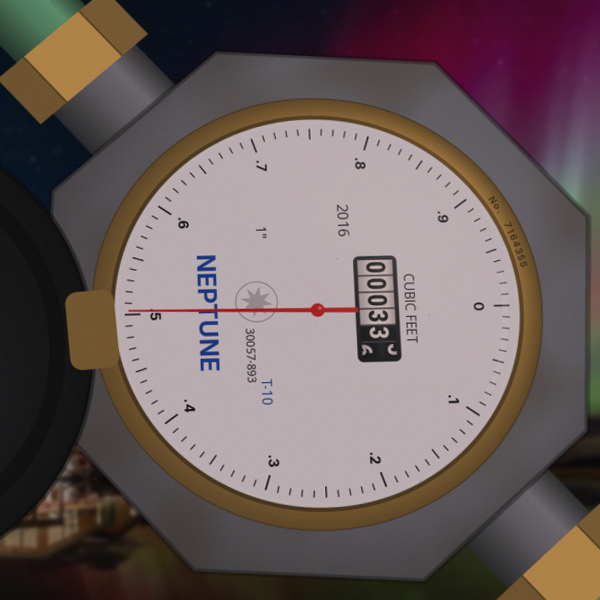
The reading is 335.50
